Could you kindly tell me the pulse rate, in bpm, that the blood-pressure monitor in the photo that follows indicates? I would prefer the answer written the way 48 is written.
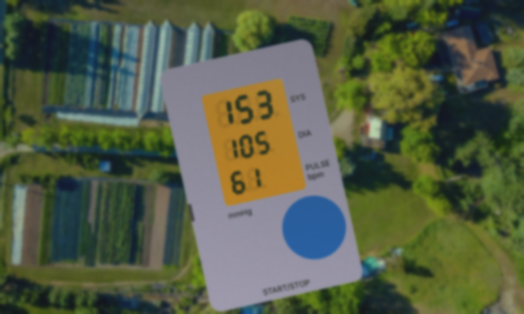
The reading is 61
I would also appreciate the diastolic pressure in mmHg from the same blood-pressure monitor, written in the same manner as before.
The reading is 105
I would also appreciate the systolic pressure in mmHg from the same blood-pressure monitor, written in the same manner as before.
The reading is 153
